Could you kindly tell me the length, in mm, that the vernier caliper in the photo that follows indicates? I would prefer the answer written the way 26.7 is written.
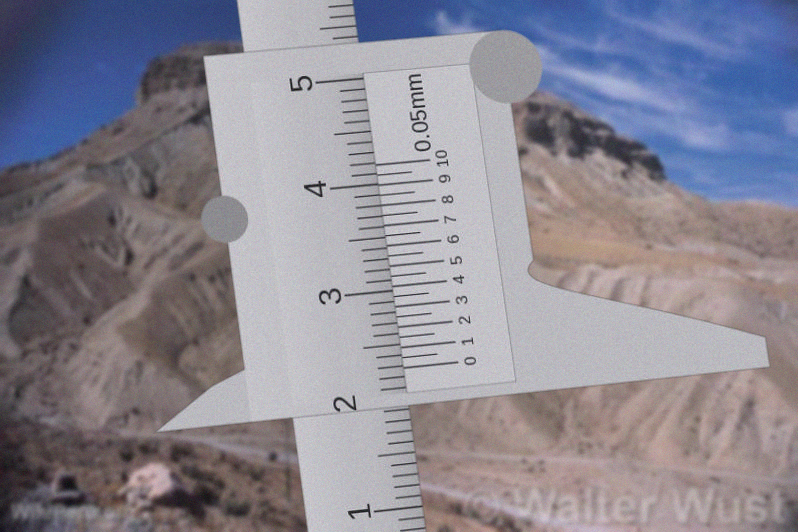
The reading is 22.8
